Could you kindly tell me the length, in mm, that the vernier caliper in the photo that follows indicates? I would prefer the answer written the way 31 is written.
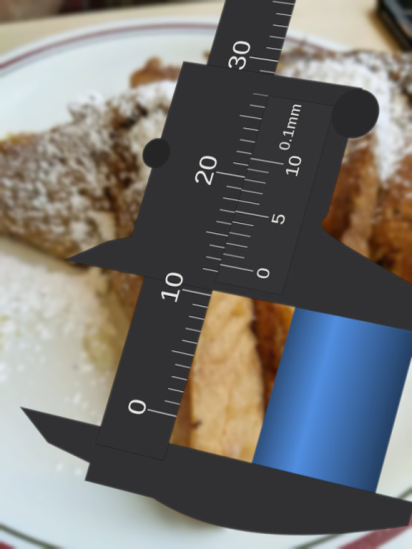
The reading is 12.6
